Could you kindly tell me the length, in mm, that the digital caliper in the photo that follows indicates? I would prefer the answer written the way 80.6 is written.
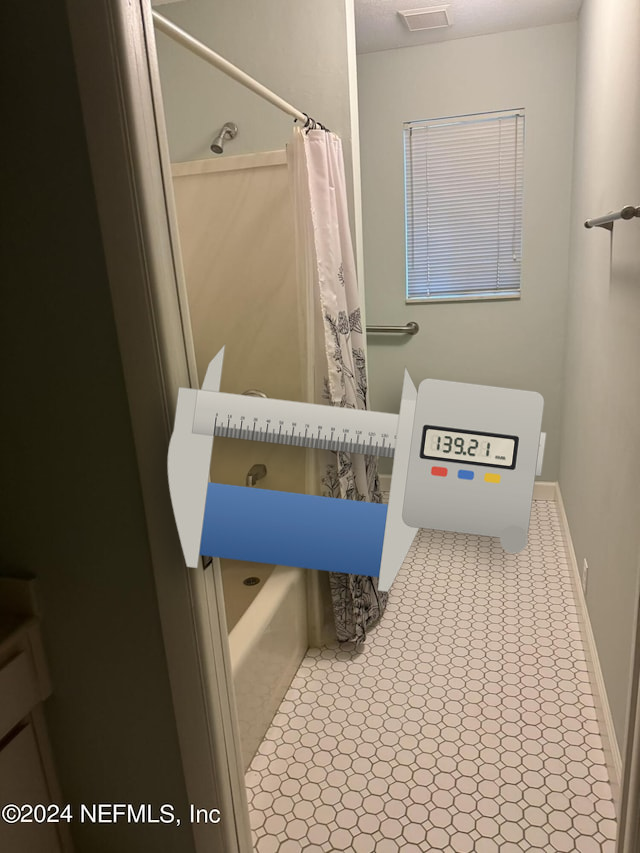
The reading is 139.21
